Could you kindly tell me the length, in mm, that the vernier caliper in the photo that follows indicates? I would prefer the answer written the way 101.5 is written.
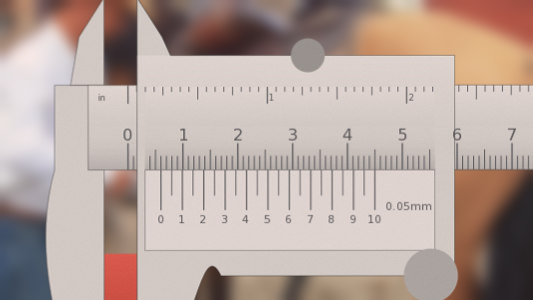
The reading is 6.0
